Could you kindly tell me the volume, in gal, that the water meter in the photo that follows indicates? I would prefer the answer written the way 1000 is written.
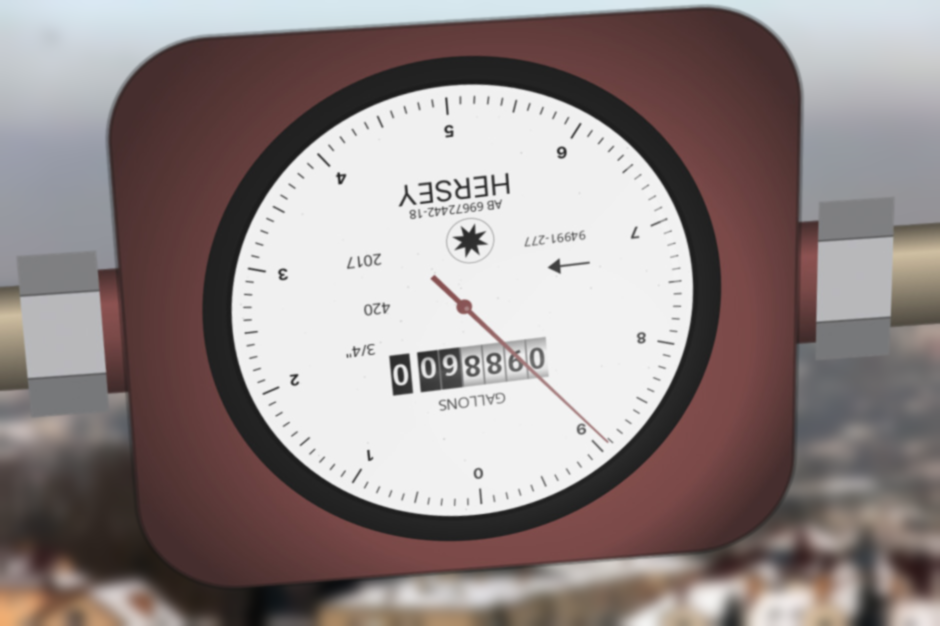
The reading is 988598.9
